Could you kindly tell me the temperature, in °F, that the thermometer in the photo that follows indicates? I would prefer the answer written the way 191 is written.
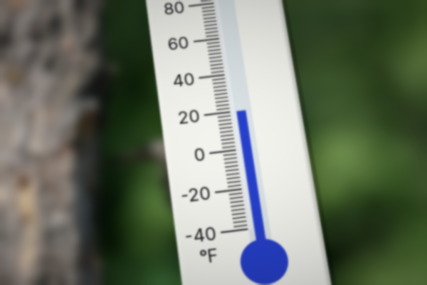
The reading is 20
